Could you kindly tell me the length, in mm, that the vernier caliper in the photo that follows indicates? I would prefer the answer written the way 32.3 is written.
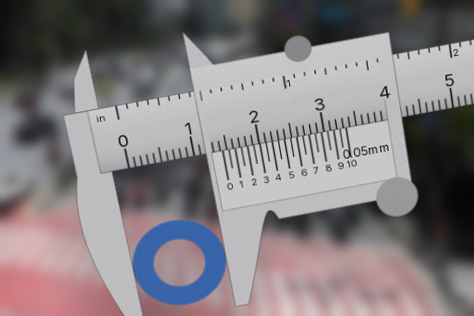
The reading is 14.4
